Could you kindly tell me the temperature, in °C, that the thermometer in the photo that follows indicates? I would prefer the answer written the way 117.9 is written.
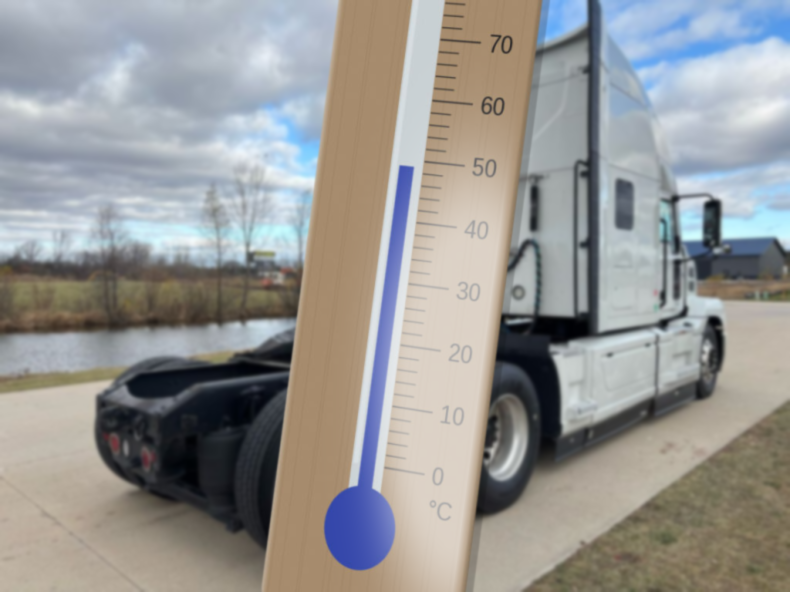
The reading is 49
